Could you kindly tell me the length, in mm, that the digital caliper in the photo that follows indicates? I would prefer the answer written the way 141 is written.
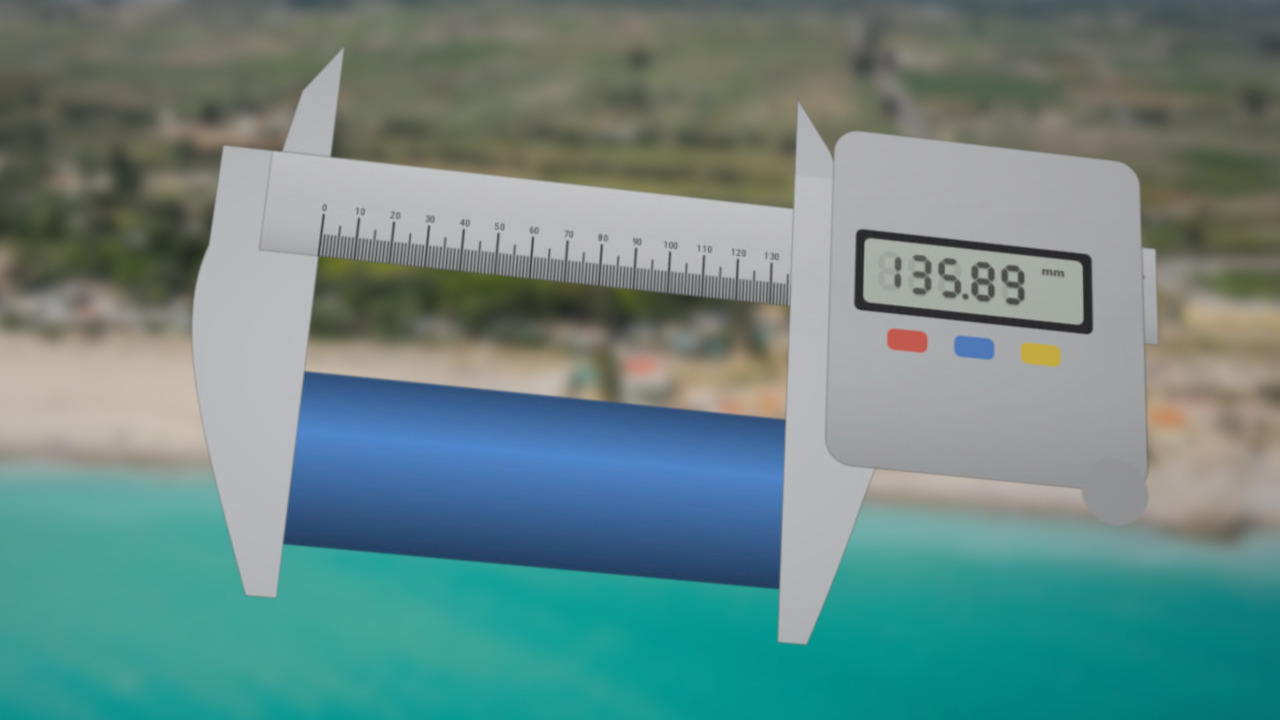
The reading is 135.89
